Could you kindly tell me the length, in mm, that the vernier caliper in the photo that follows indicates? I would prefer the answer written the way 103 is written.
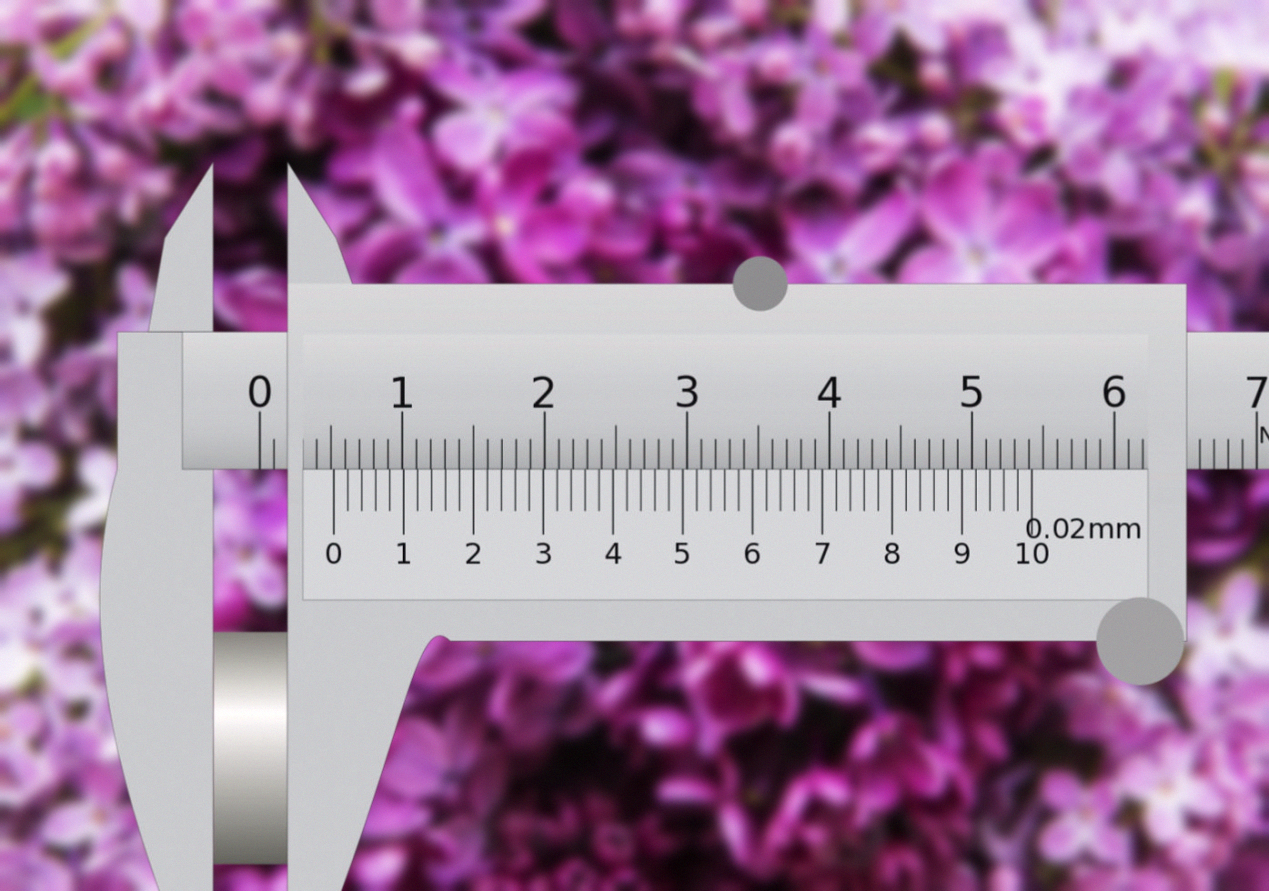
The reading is 5.2
